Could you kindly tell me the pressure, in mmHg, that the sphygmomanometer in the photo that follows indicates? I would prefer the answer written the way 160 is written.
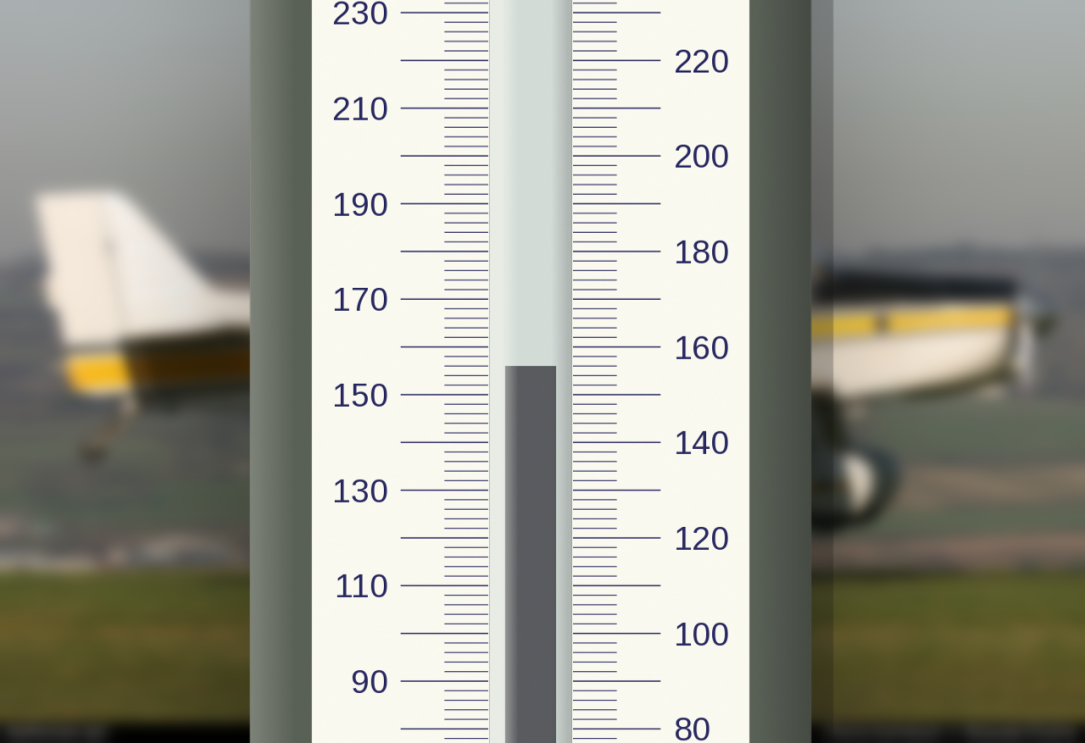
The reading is 156
